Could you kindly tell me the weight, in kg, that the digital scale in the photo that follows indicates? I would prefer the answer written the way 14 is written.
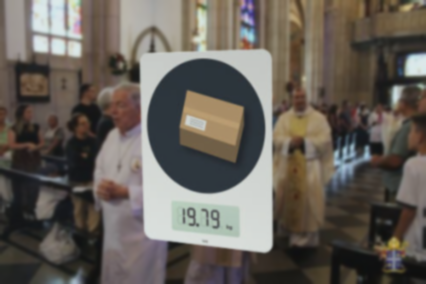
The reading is 19.79
